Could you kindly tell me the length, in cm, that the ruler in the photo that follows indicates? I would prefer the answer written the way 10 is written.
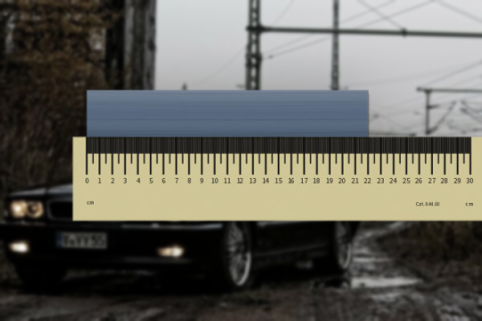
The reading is 22
